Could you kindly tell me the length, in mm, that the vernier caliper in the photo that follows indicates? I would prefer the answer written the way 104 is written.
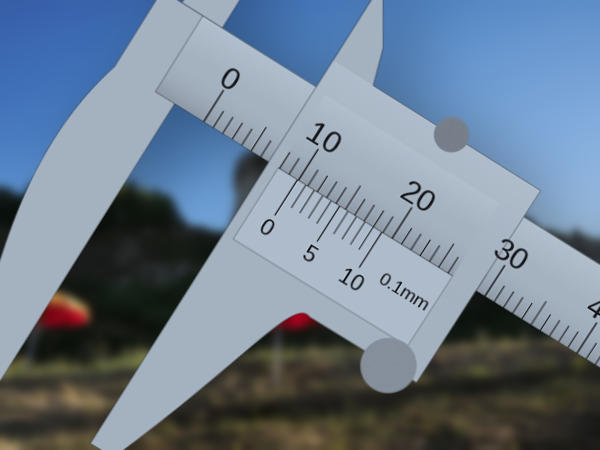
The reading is 9.9
